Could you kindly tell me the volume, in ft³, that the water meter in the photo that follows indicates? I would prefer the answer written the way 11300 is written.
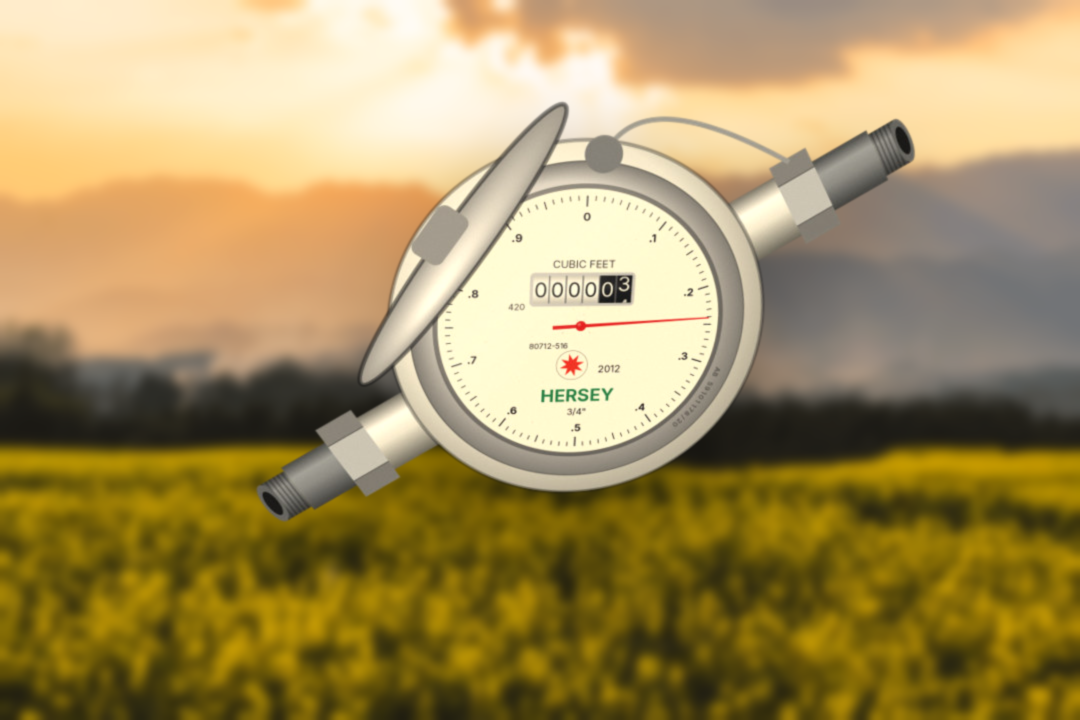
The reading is 3.24
